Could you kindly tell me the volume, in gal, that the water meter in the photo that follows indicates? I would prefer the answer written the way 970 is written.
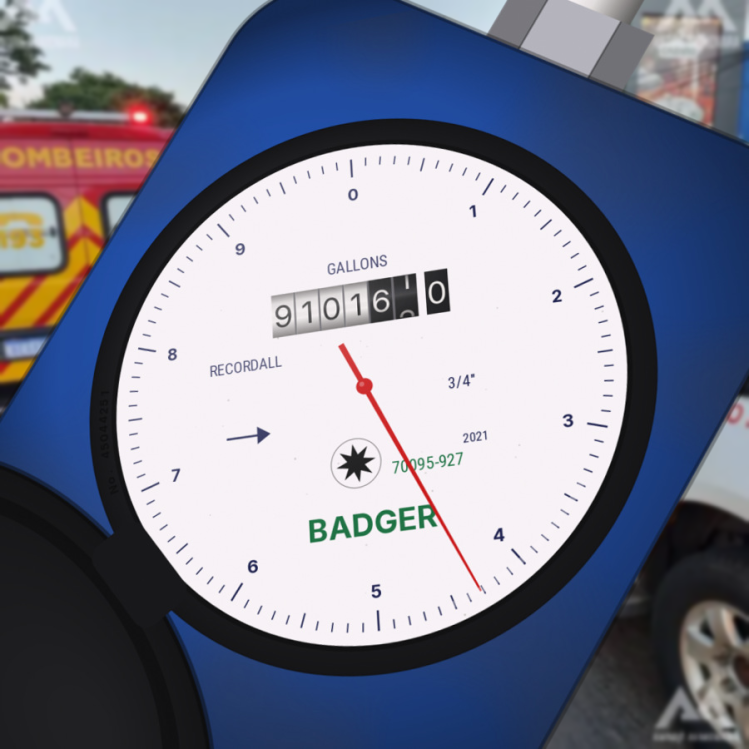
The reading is 9101614.3
